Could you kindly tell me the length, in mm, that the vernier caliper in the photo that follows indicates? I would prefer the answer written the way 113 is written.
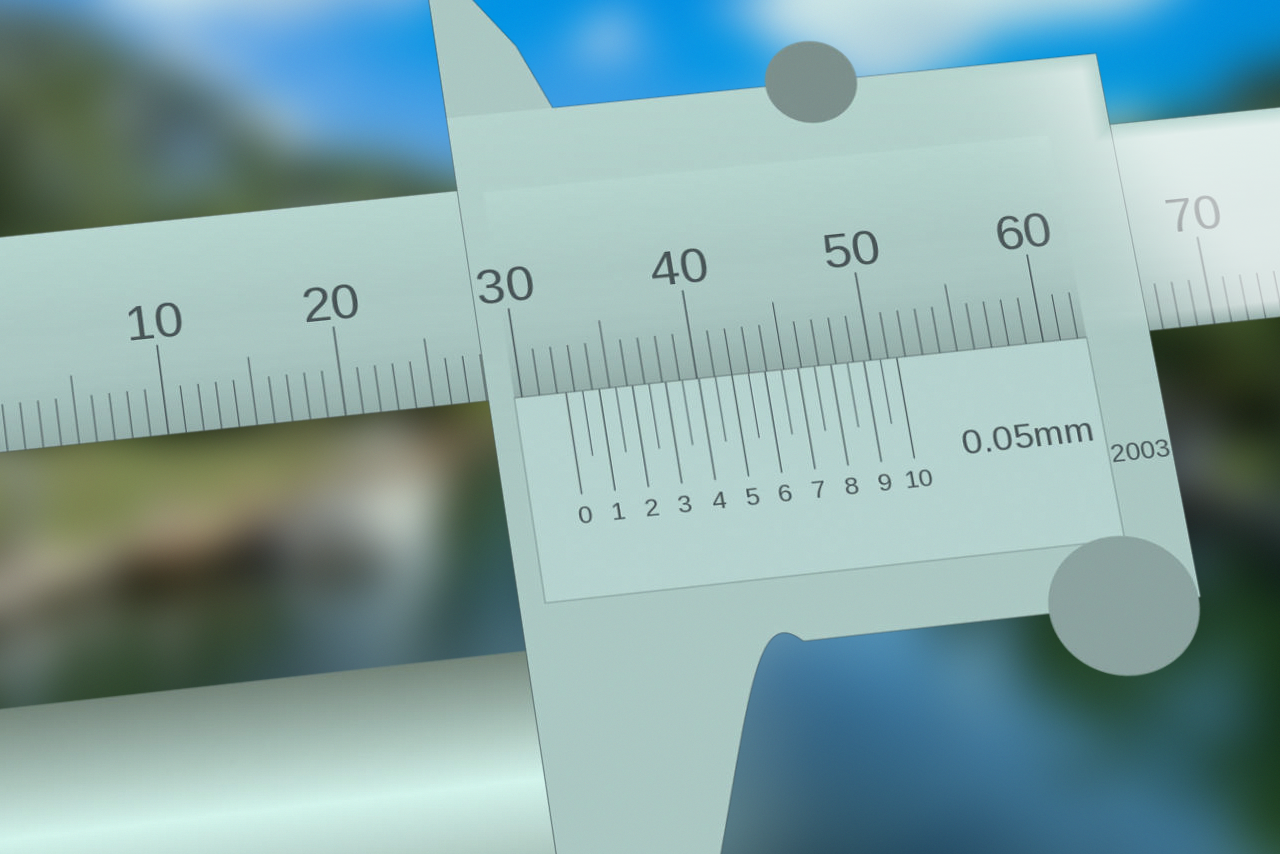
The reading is 32.5
